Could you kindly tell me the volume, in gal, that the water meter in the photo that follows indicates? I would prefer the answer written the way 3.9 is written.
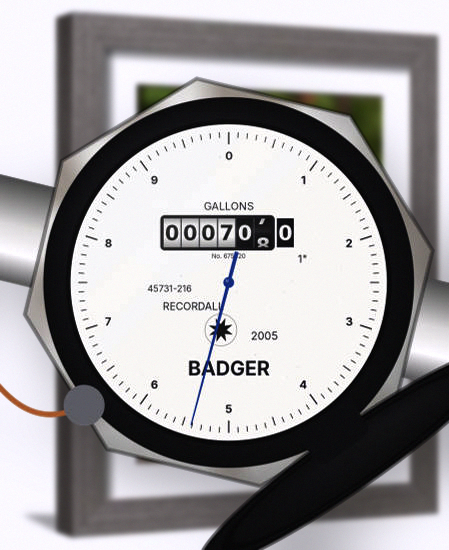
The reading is 7075.4
